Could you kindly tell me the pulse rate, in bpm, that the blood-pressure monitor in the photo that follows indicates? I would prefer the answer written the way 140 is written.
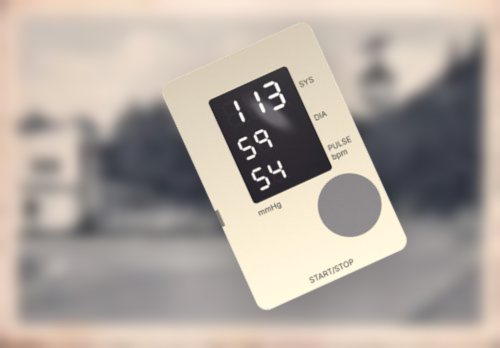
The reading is 54
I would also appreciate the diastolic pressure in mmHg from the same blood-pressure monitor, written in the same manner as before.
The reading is 59
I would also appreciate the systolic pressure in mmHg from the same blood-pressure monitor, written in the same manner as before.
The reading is 113
